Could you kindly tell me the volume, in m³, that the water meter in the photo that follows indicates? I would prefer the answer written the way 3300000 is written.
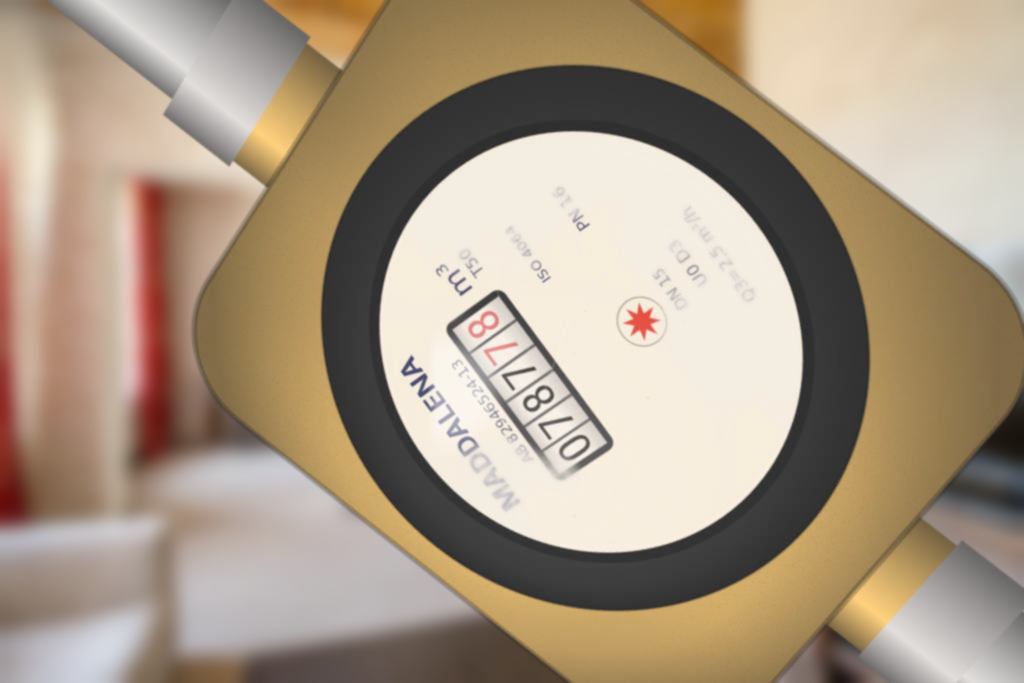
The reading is 787.78
